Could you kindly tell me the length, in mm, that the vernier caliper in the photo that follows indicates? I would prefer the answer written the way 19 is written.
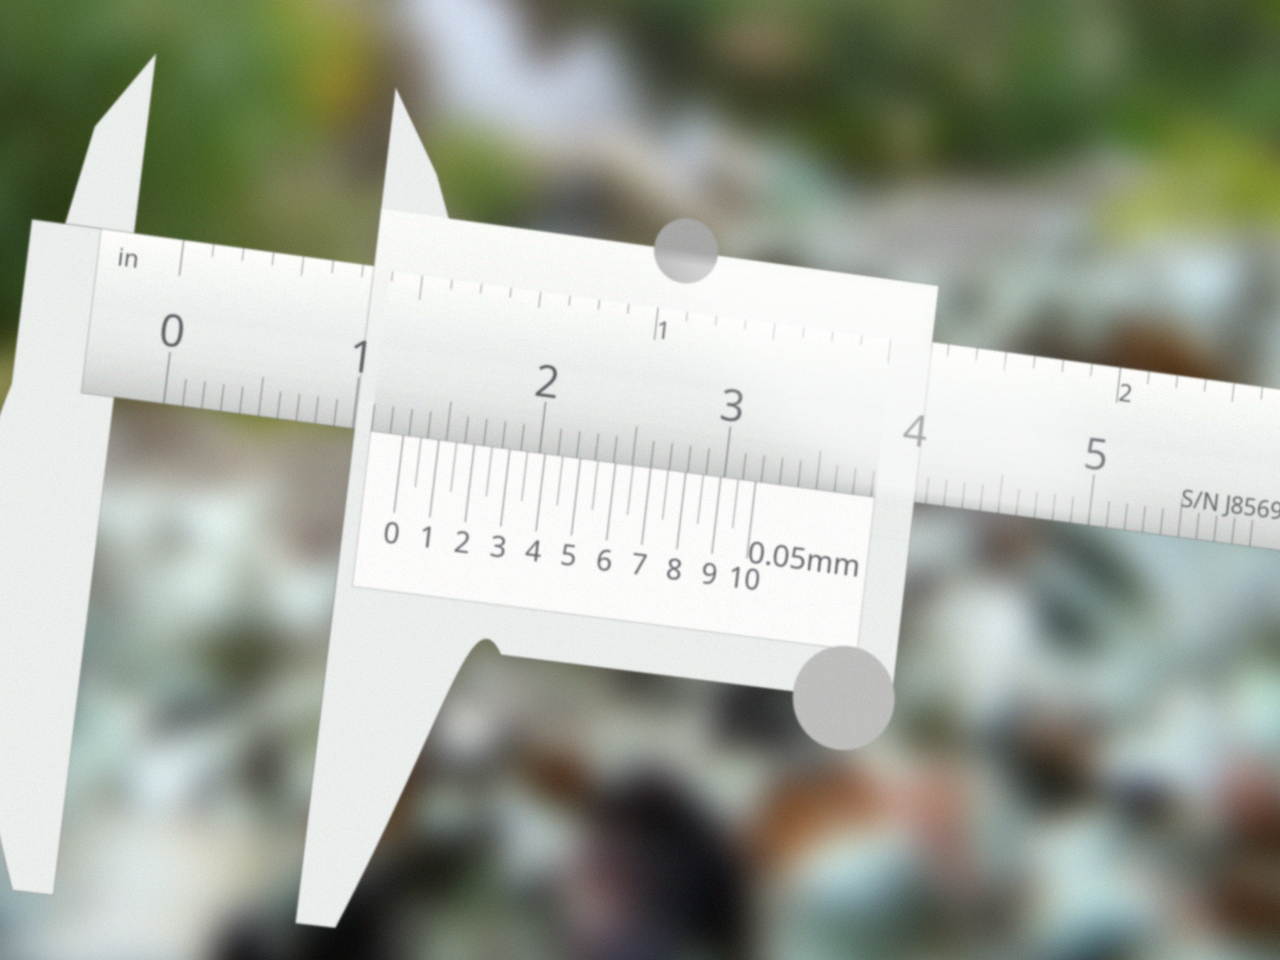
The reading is 12.7
